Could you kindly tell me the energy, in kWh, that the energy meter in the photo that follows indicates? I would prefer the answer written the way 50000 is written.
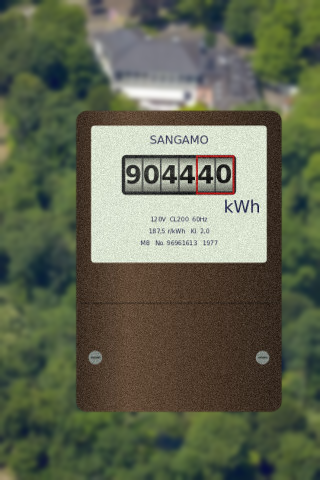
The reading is 9044.40
